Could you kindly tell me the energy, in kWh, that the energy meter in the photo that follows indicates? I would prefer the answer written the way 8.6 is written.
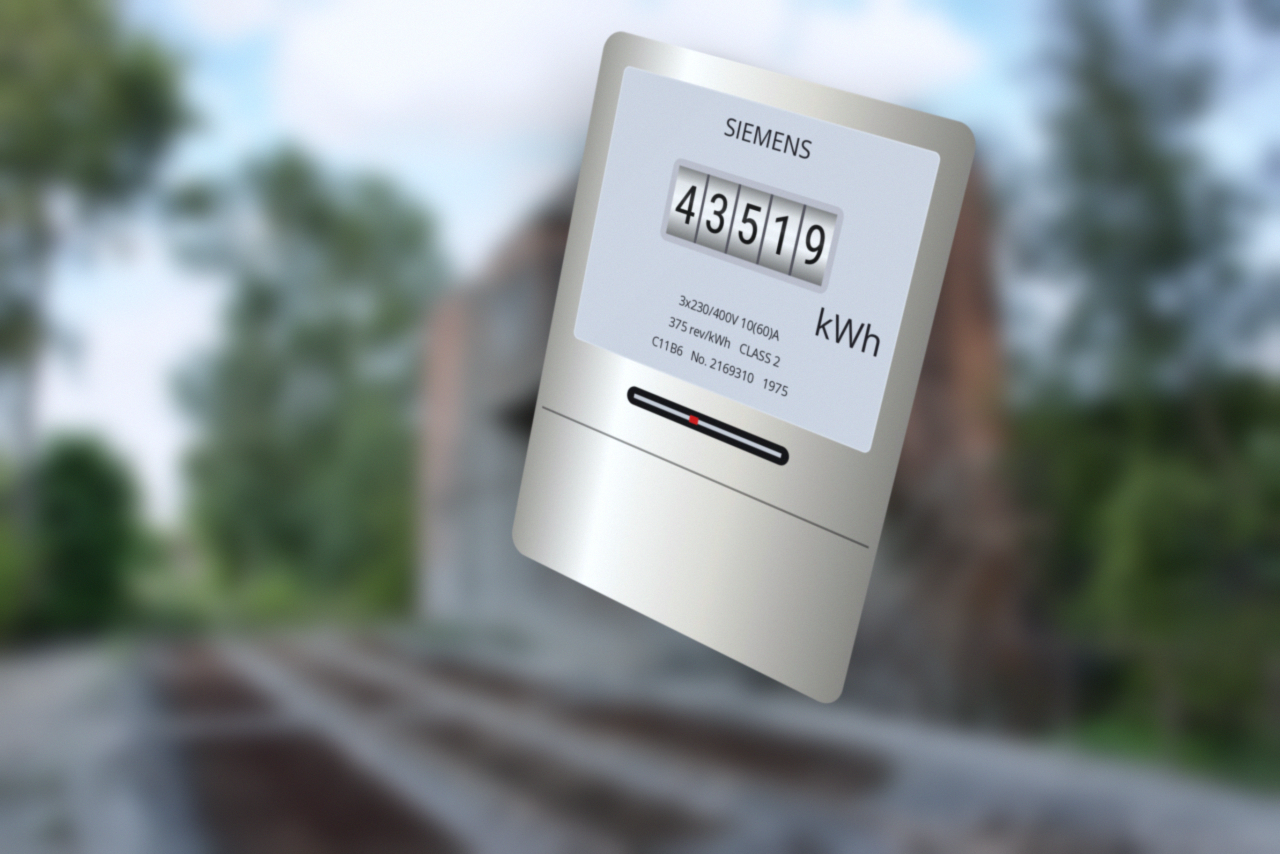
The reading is 43519
